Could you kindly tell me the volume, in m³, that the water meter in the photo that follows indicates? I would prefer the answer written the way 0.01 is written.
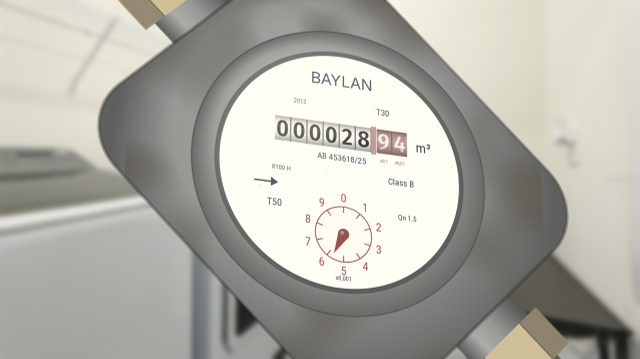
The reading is 28.945
